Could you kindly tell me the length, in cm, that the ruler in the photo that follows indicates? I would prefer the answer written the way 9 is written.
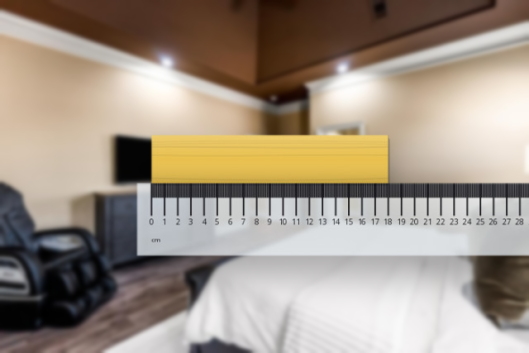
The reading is 18
